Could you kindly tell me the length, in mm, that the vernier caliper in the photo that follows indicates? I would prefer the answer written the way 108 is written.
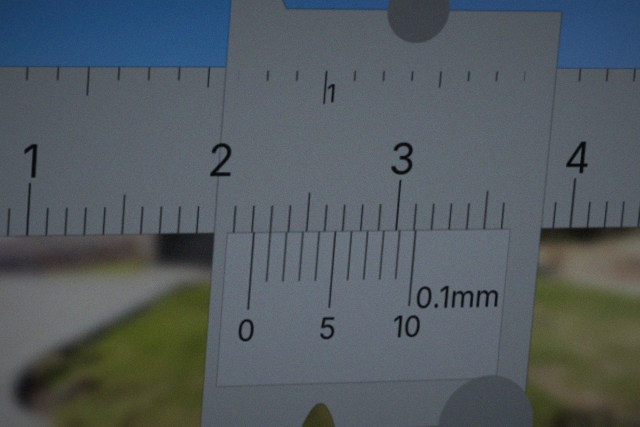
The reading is 22.1
